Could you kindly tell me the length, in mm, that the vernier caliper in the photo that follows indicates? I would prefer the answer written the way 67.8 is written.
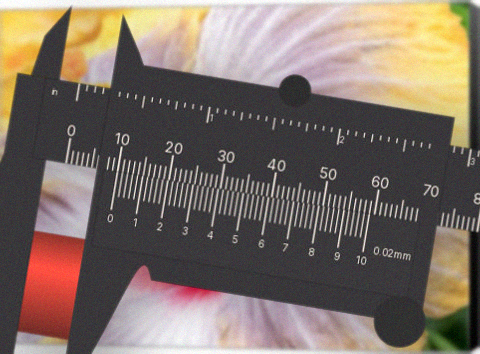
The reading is 10.0
